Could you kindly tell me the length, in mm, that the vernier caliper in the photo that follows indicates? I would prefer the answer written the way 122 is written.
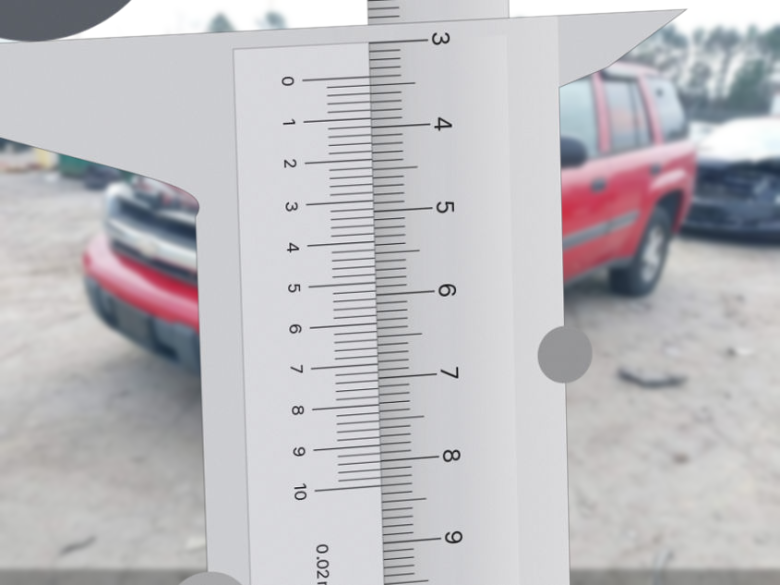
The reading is 34.0
